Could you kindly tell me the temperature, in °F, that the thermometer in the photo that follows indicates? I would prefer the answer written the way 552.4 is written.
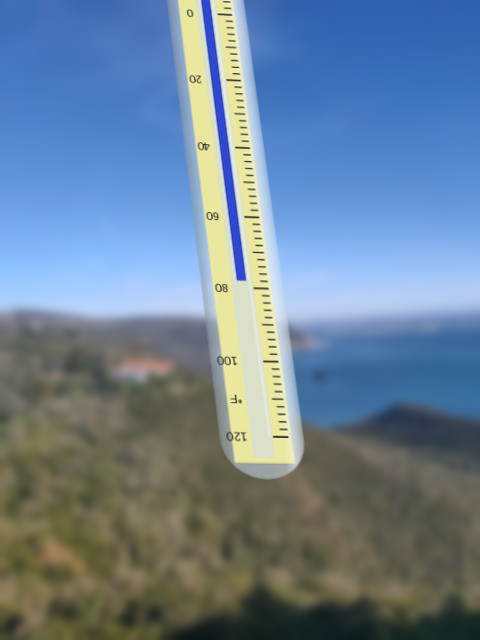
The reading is 78
